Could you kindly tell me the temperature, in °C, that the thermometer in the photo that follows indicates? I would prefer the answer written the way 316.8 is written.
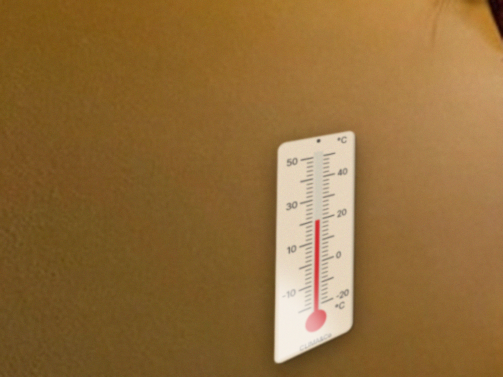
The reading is 20
